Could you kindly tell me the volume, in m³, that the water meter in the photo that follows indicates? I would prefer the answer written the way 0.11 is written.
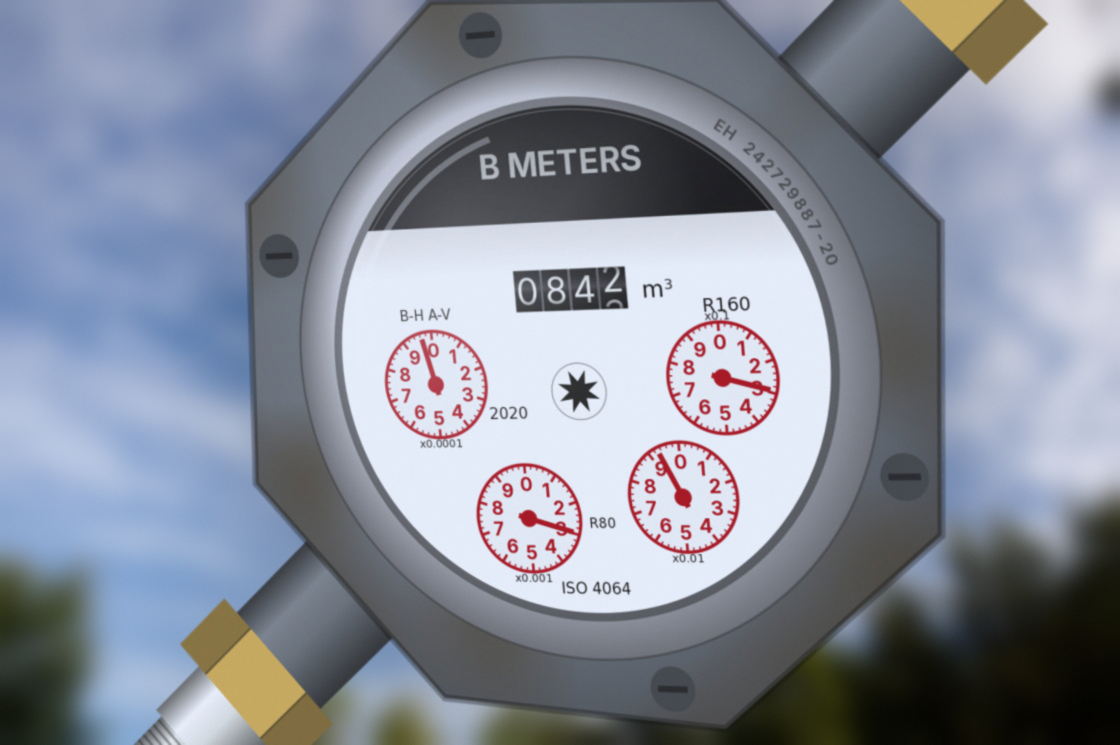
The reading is 842.2929
